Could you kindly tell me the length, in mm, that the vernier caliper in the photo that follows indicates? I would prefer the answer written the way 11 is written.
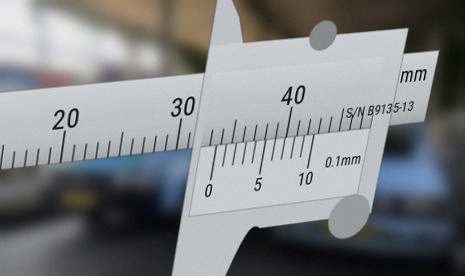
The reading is 33.6
